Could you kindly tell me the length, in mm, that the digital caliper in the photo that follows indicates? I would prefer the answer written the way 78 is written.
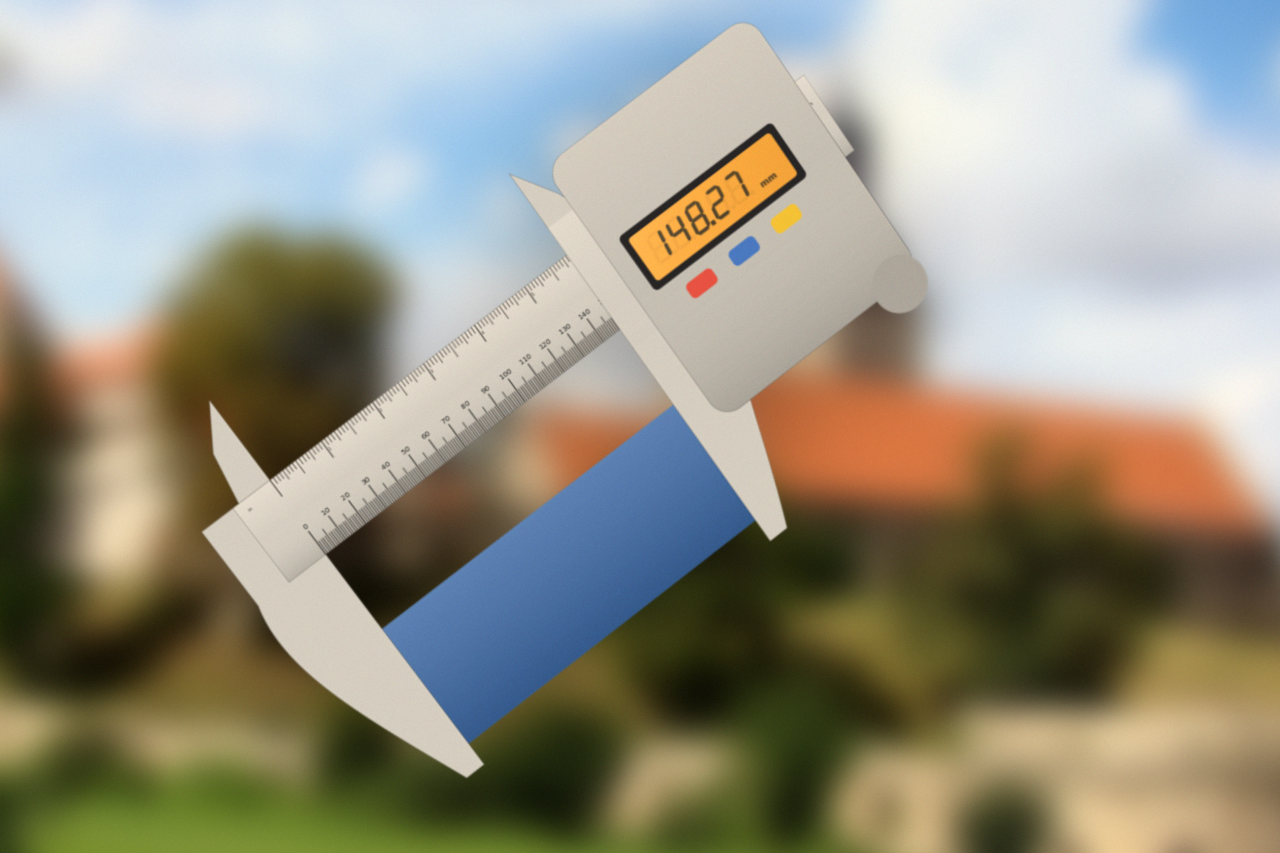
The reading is 148.27
